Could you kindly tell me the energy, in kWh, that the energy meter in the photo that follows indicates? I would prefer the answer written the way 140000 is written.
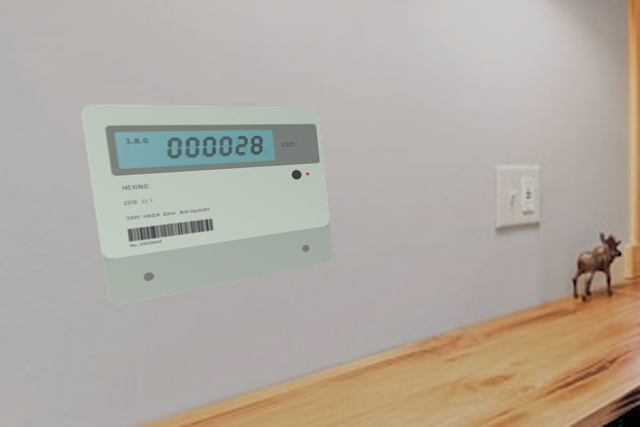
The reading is 28
